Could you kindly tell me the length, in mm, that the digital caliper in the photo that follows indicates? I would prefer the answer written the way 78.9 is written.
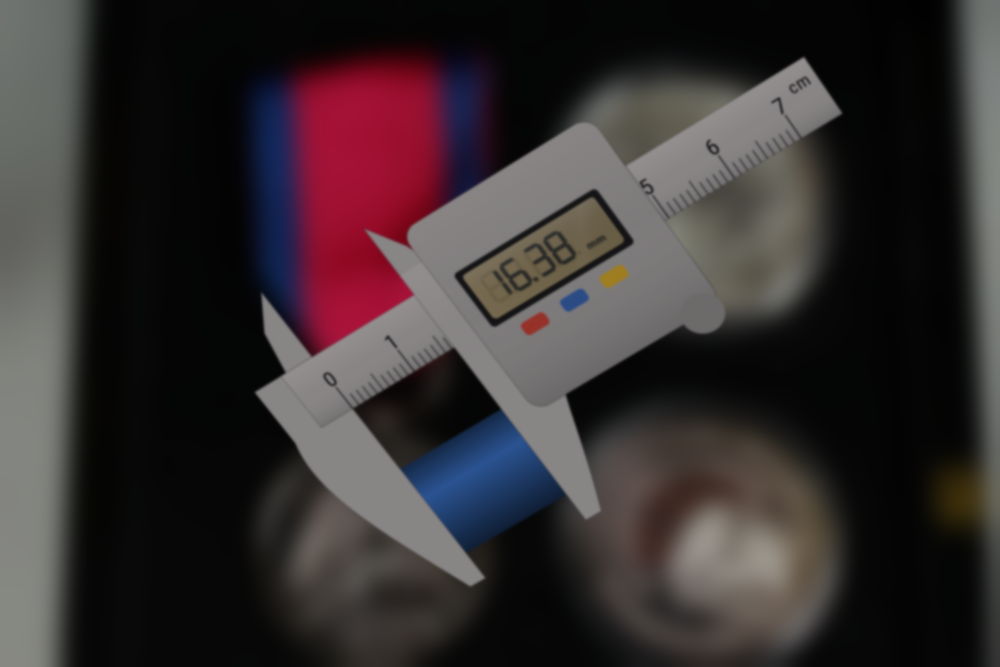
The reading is 16.38
